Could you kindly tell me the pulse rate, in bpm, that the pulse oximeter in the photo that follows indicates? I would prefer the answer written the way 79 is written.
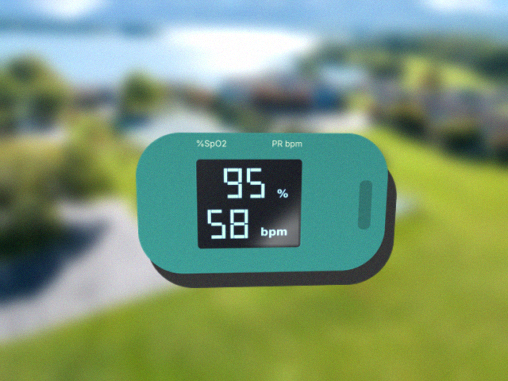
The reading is 58
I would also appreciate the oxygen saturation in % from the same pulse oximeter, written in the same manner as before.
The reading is 95
